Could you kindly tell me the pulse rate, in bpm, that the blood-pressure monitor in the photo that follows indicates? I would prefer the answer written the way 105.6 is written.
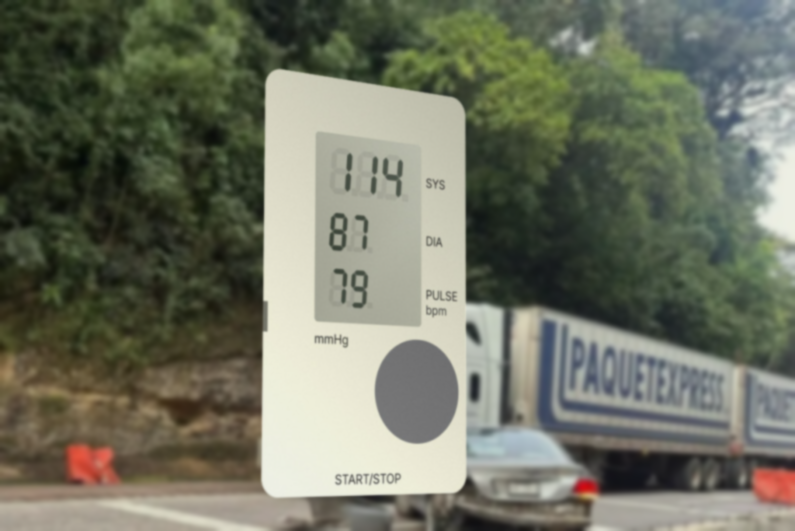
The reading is 79
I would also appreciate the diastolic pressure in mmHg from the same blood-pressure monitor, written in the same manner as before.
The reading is 87
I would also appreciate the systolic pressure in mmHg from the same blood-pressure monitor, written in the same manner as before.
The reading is 114
